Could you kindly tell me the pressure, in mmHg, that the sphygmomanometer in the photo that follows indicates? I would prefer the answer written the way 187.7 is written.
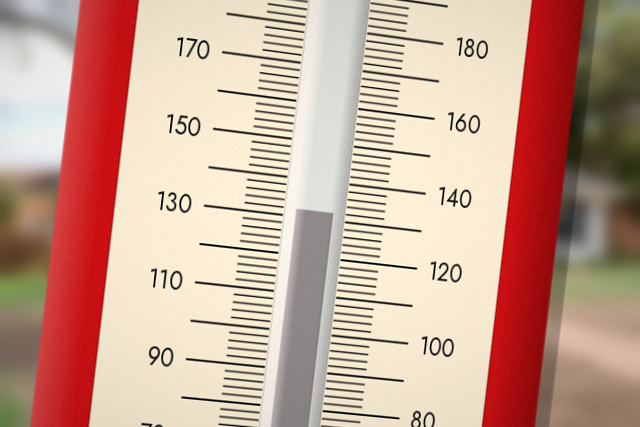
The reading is 132
